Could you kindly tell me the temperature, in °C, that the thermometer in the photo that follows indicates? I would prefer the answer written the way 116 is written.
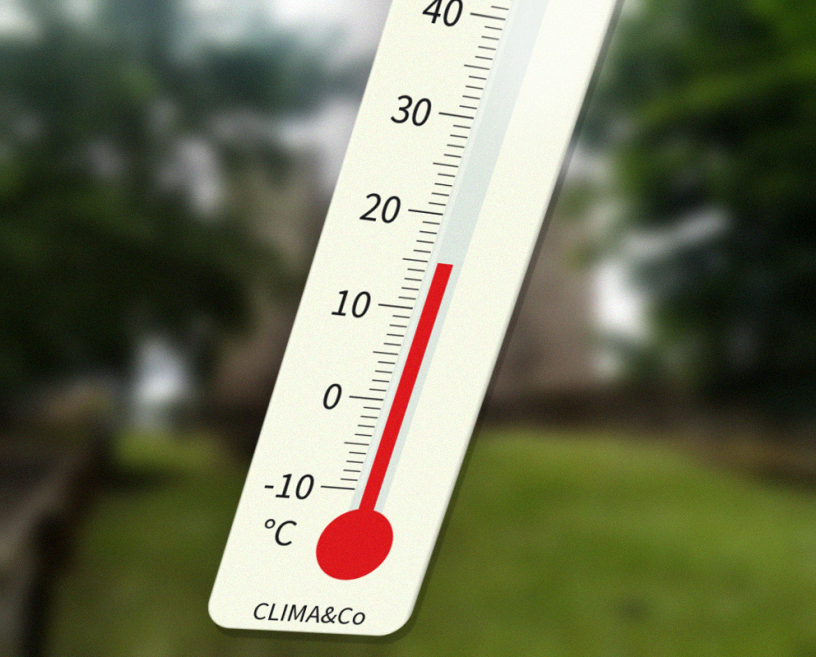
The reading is 15
